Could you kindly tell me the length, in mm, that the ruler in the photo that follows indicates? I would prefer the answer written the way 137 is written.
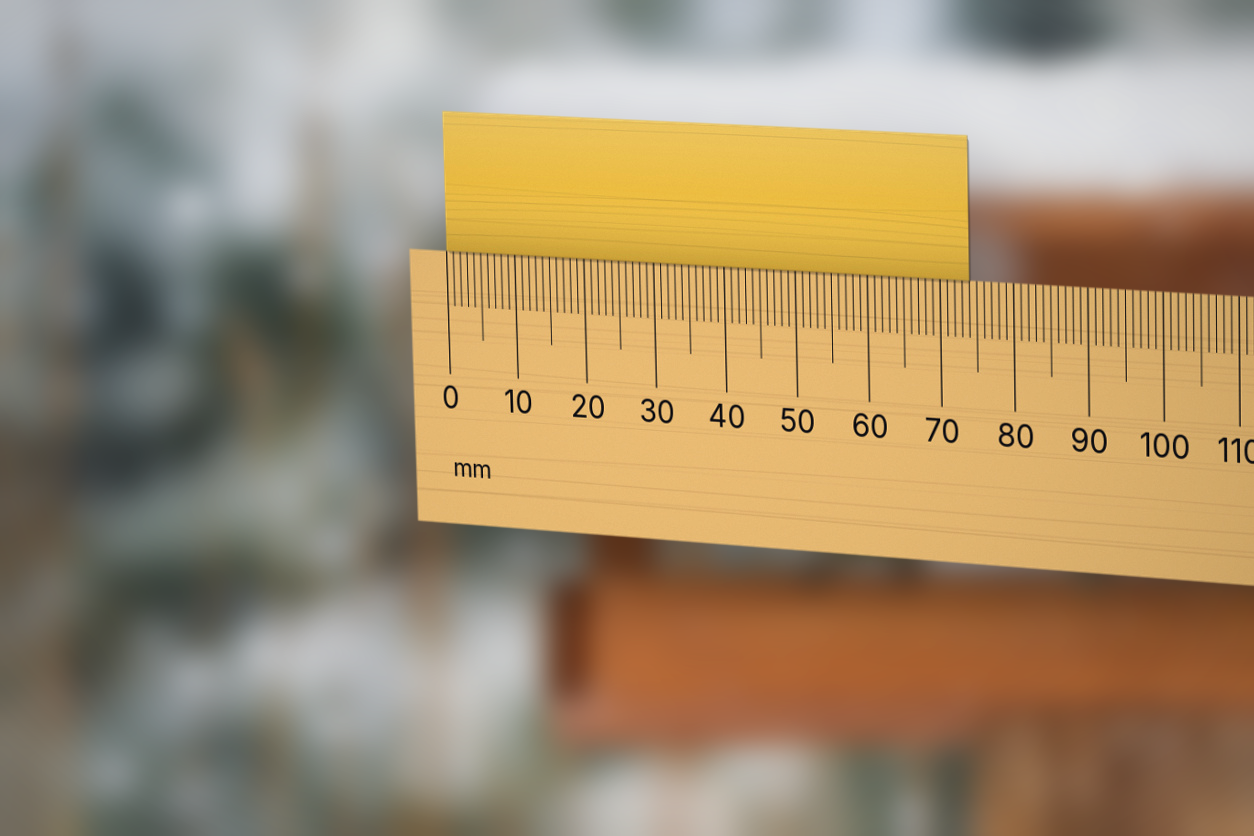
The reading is 74
